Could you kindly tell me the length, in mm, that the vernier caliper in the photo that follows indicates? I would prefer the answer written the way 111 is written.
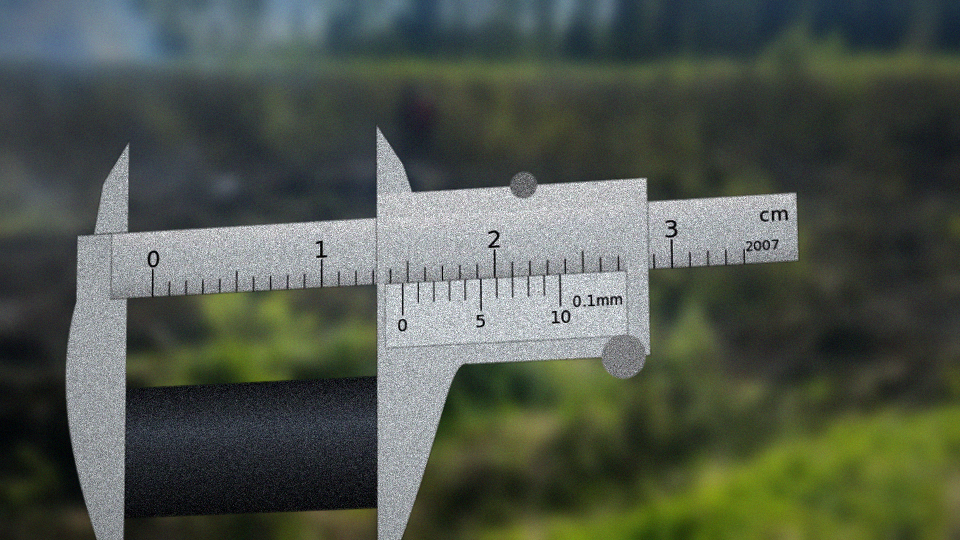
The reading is 14.7
